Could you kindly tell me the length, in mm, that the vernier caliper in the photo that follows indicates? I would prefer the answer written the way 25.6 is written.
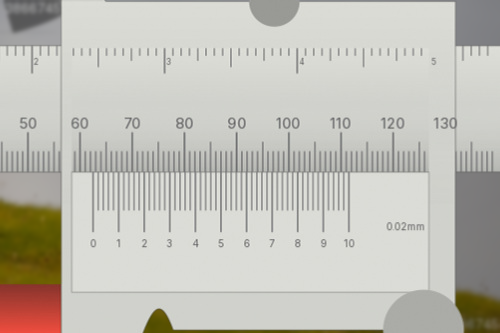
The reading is 62.5
